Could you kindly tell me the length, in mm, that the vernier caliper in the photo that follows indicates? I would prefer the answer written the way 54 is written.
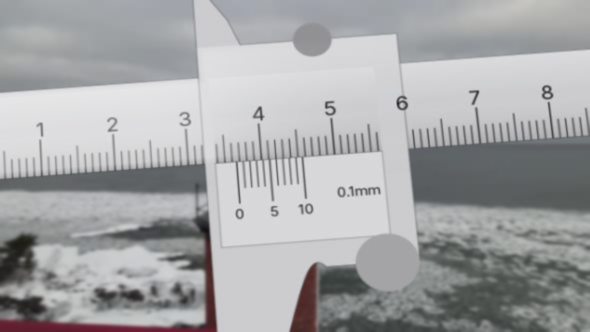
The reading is 36.6
